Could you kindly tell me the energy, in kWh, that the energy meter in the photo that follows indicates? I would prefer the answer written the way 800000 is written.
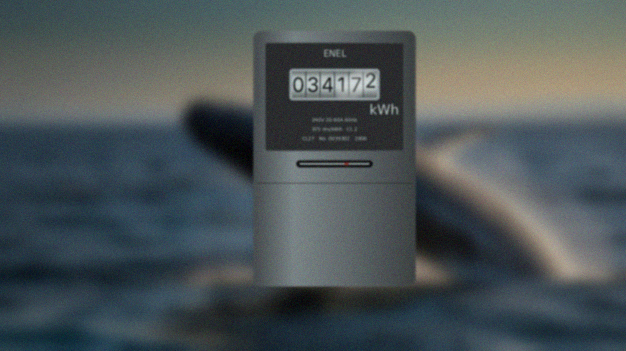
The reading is 34172
